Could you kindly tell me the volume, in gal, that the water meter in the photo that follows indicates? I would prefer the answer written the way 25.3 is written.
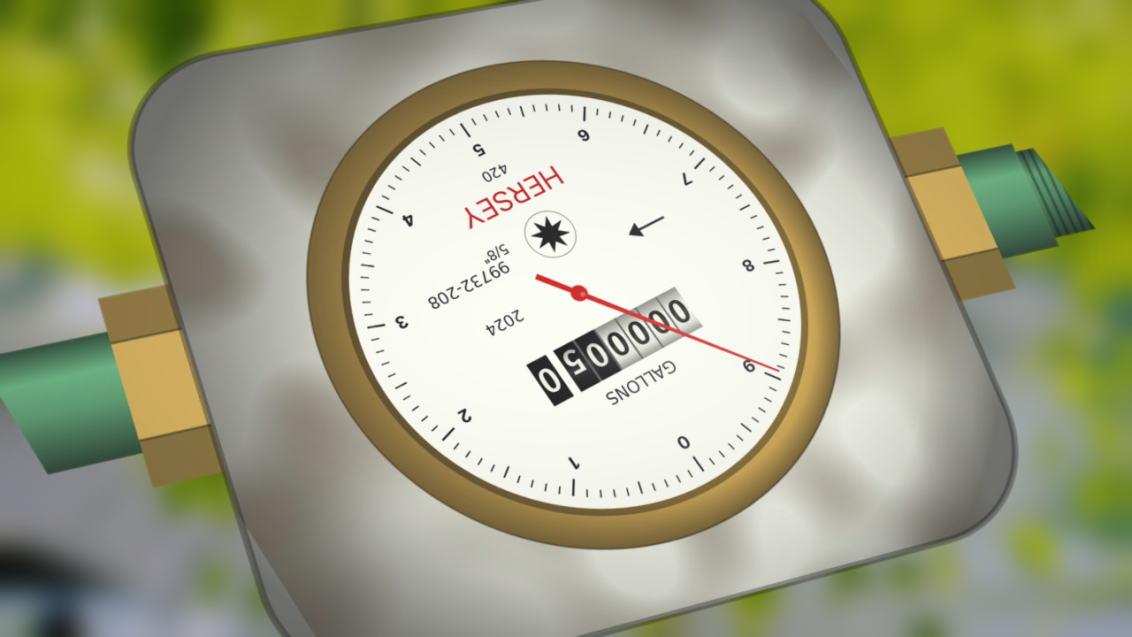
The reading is 48.9
